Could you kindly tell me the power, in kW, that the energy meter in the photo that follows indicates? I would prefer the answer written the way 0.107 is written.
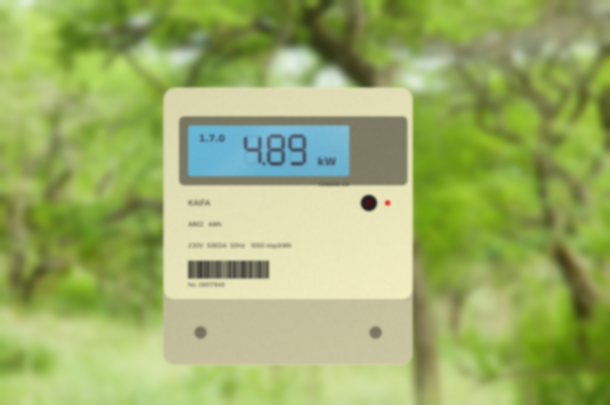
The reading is 4.89
